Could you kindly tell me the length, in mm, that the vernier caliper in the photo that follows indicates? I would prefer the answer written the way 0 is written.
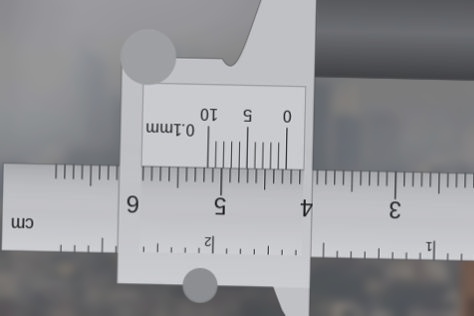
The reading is 42.6
